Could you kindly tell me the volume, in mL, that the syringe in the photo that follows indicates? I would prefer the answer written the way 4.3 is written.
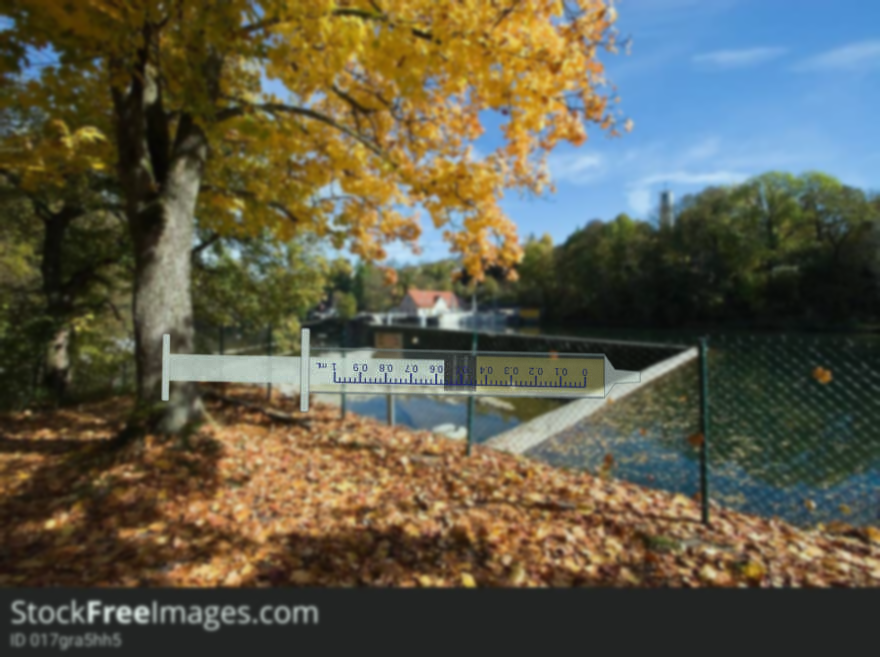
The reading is 0.44
